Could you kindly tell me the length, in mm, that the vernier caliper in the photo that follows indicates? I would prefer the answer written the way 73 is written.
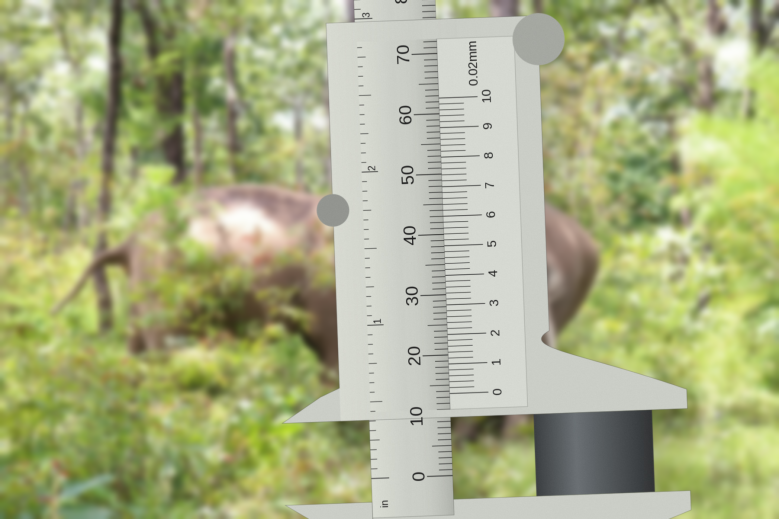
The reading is 13.6
